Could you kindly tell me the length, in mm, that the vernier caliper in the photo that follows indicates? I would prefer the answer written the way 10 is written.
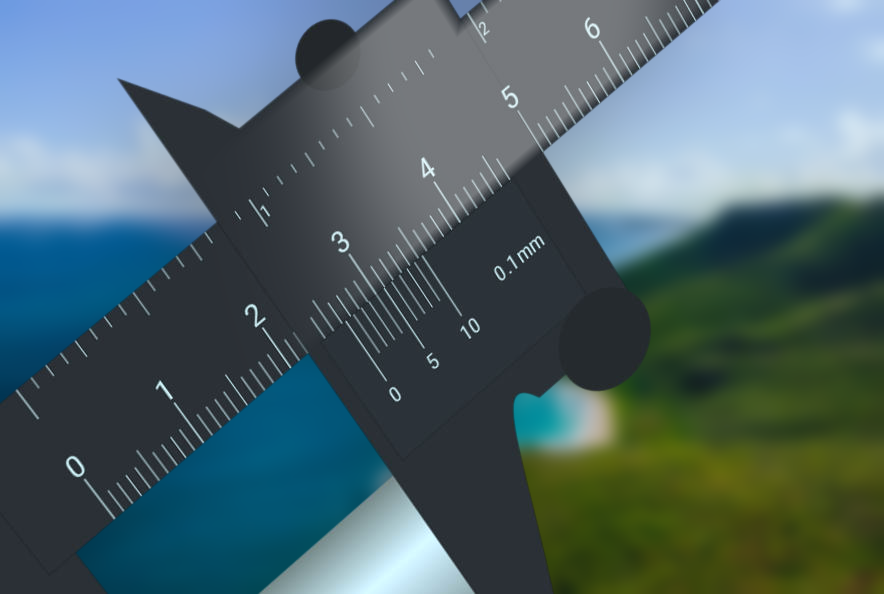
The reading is 26.4
